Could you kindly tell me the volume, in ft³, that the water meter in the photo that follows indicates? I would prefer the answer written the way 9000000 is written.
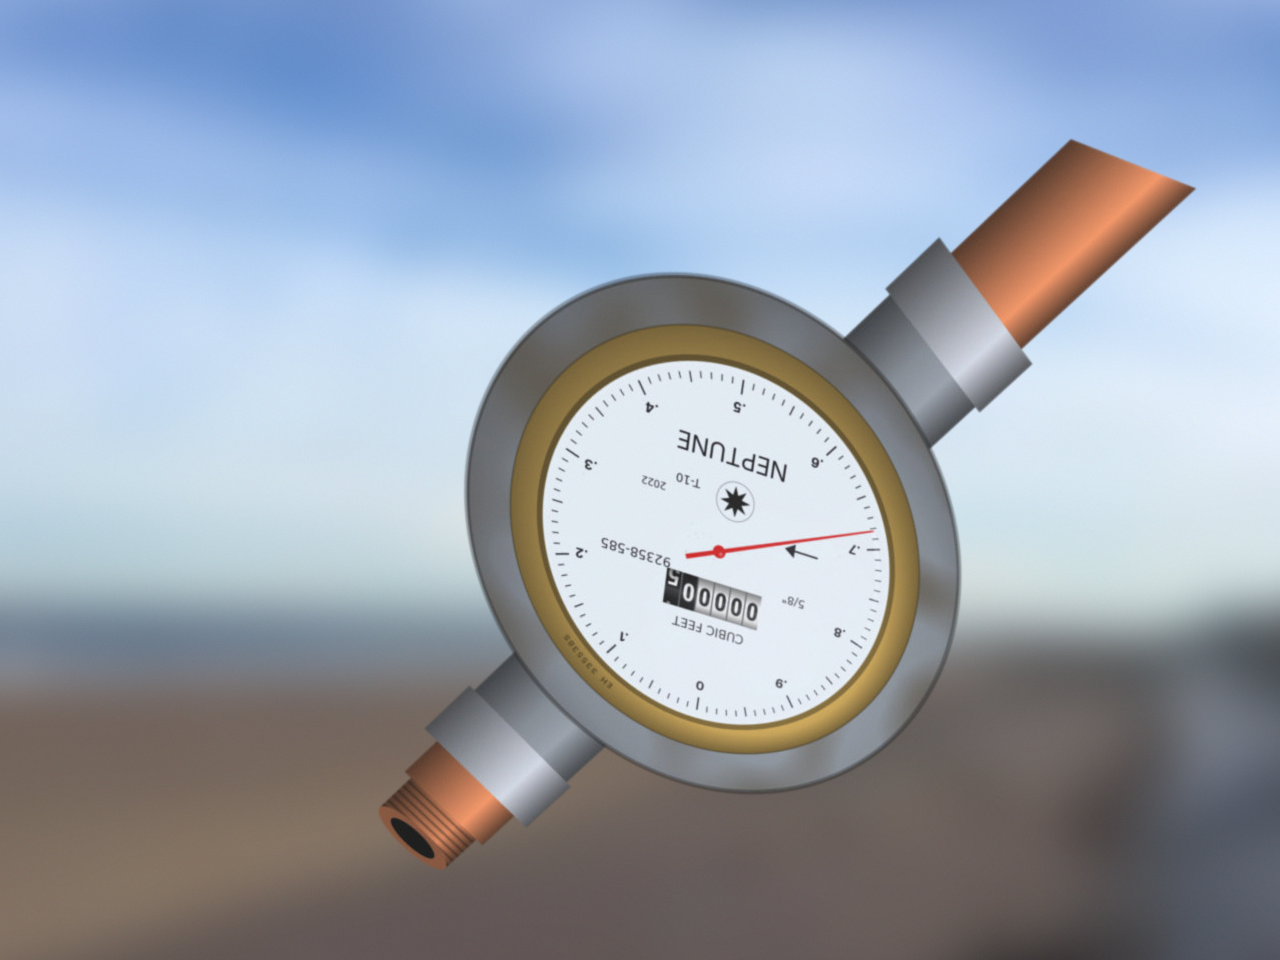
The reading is 4.68
